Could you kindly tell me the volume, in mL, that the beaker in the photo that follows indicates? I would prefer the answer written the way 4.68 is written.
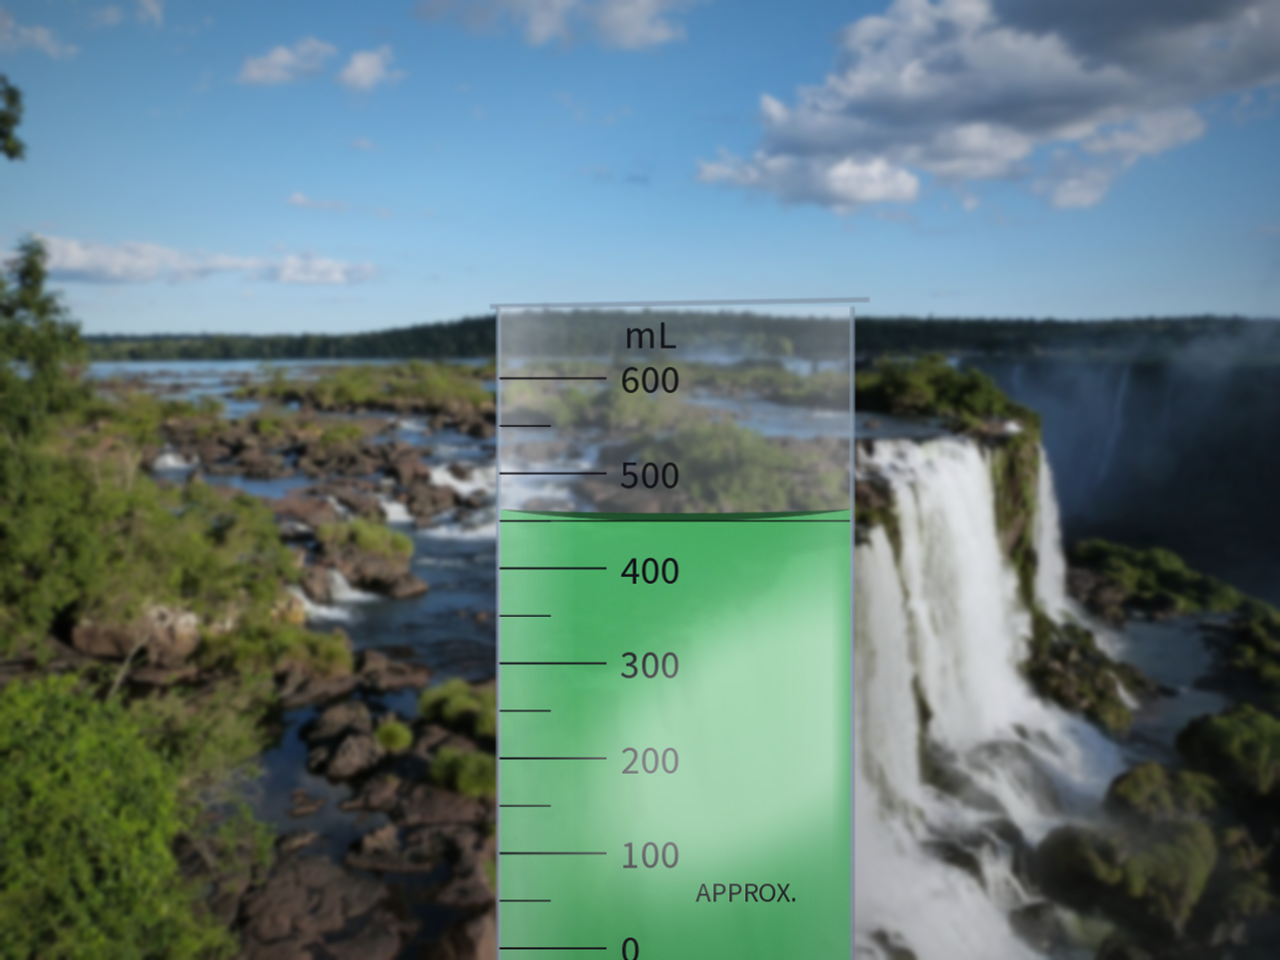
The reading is 450
